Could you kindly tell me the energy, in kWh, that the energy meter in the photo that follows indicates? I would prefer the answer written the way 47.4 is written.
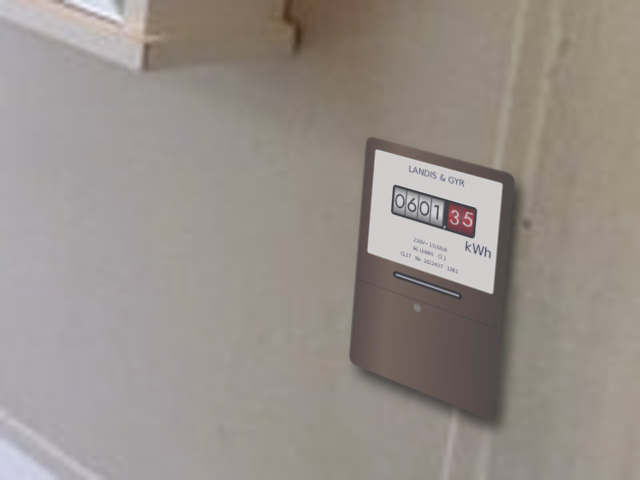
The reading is 601.35
